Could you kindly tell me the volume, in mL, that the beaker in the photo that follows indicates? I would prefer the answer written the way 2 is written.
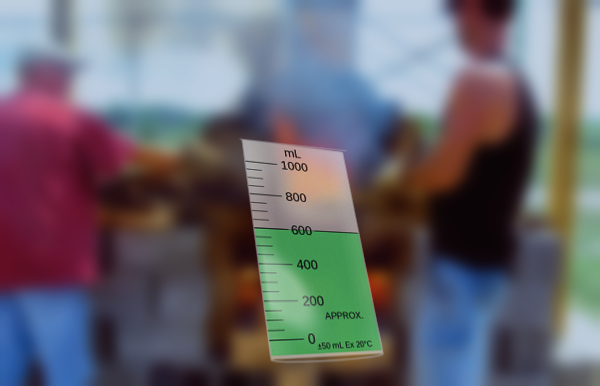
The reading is 600
